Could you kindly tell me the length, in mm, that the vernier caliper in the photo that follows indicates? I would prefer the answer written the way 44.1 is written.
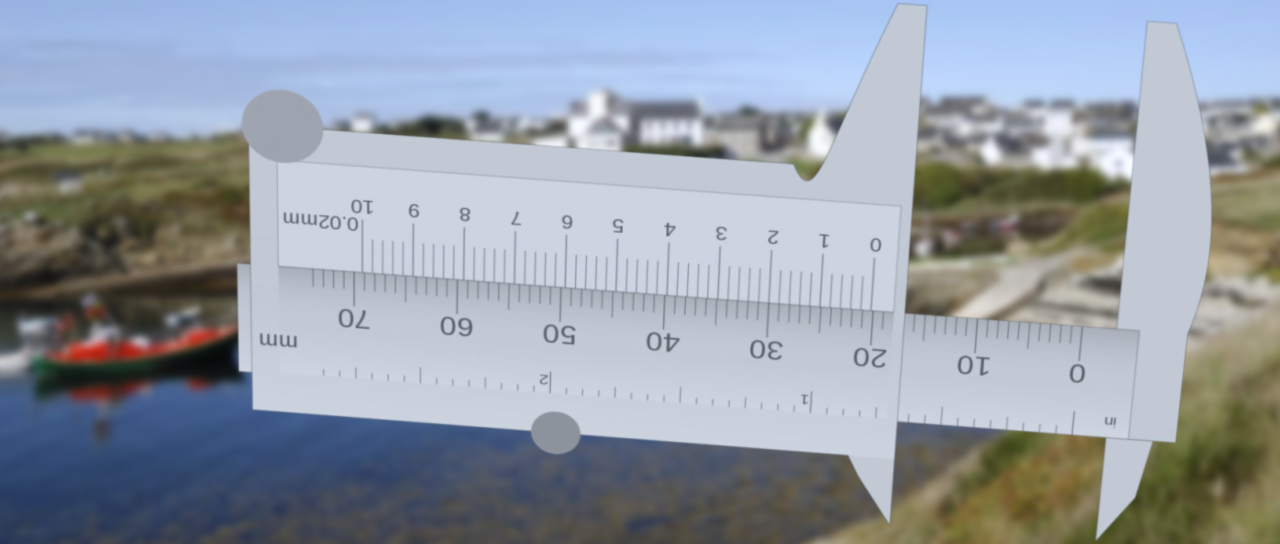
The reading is 20.2
